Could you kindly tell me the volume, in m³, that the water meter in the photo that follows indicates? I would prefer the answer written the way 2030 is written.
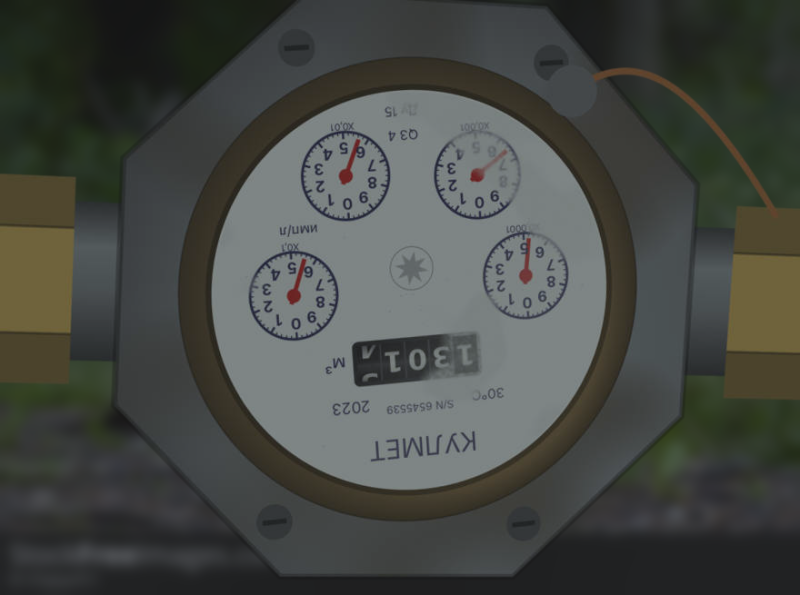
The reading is 13013.5565
